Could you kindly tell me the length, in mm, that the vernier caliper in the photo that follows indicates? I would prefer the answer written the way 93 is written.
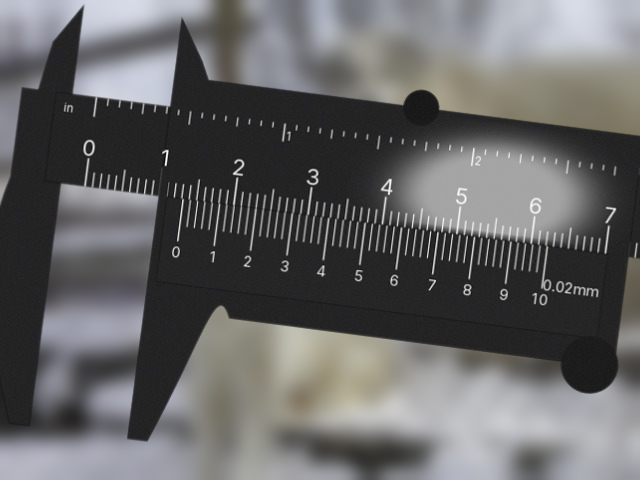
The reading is 13.2
